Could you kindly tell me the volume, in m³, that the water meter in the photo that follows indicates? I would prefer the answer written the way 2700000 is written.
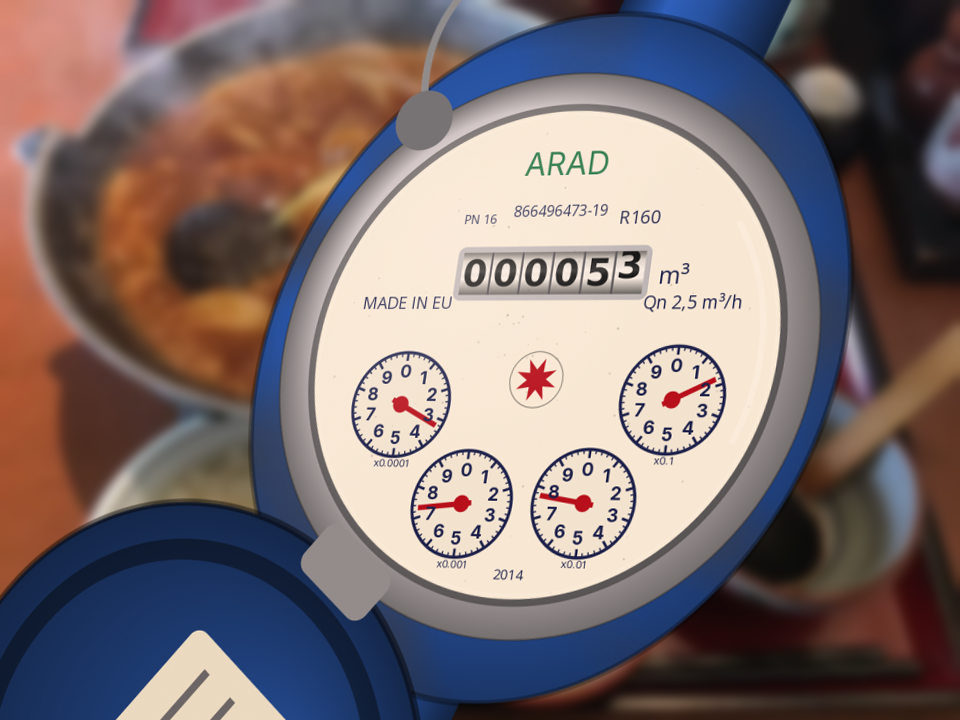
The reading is 53.1773
